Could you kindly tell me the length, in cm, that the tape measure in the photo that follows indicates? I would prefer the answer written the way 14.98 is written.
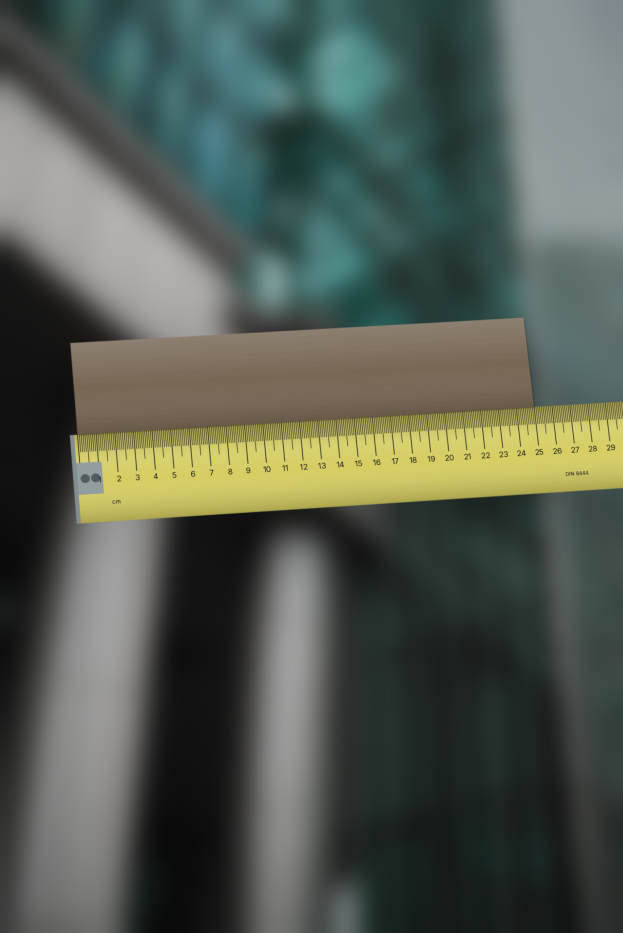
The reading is 25
